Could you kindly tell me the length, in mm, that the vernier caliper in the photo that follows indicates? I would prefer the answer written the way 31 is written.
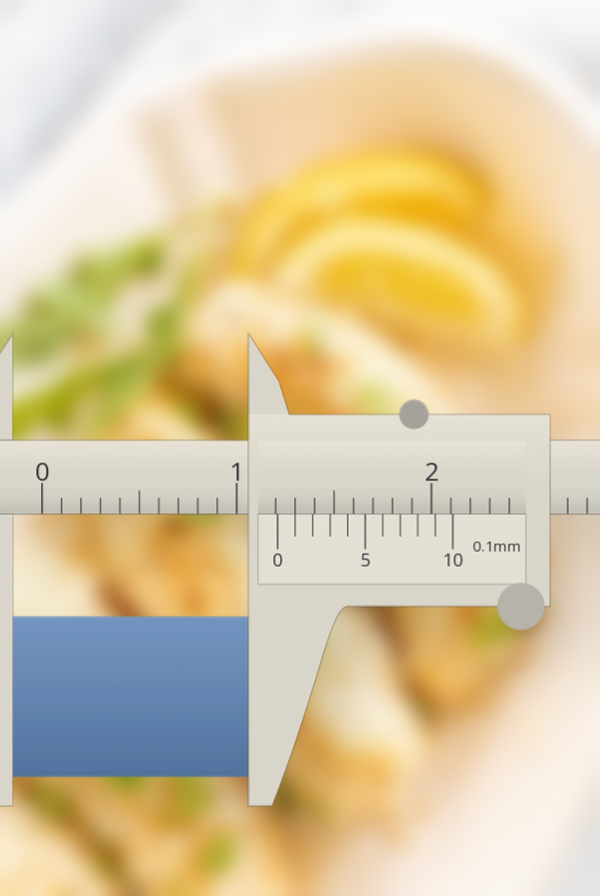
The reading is 12.1
